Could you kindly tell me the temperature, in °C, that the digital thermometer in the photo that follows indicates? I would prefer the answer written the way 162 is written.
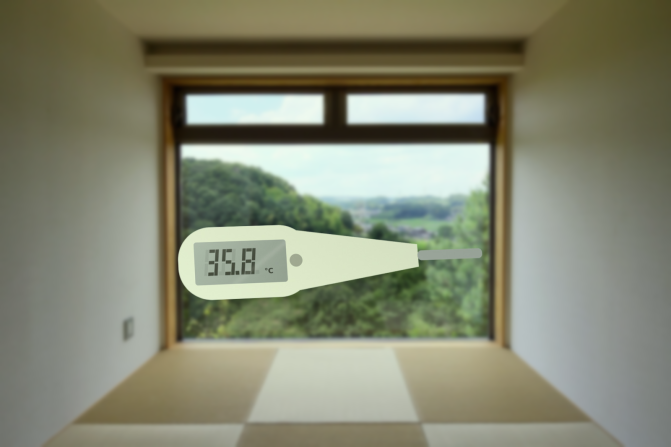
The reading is 35.8
